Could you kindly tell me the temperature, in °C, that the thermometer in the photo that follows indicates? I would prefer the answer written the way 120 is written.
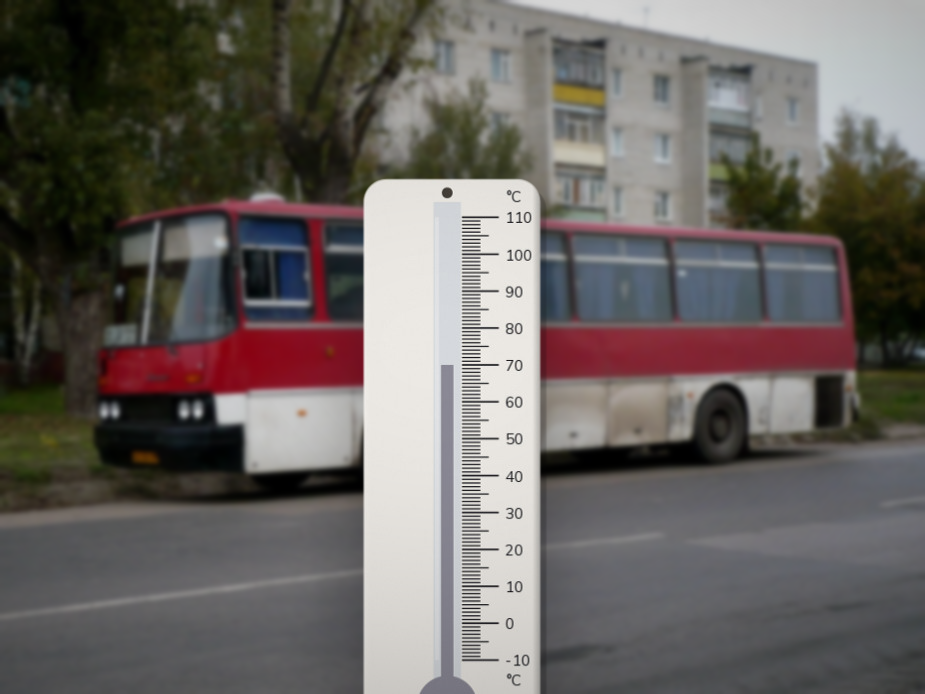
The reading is 70
